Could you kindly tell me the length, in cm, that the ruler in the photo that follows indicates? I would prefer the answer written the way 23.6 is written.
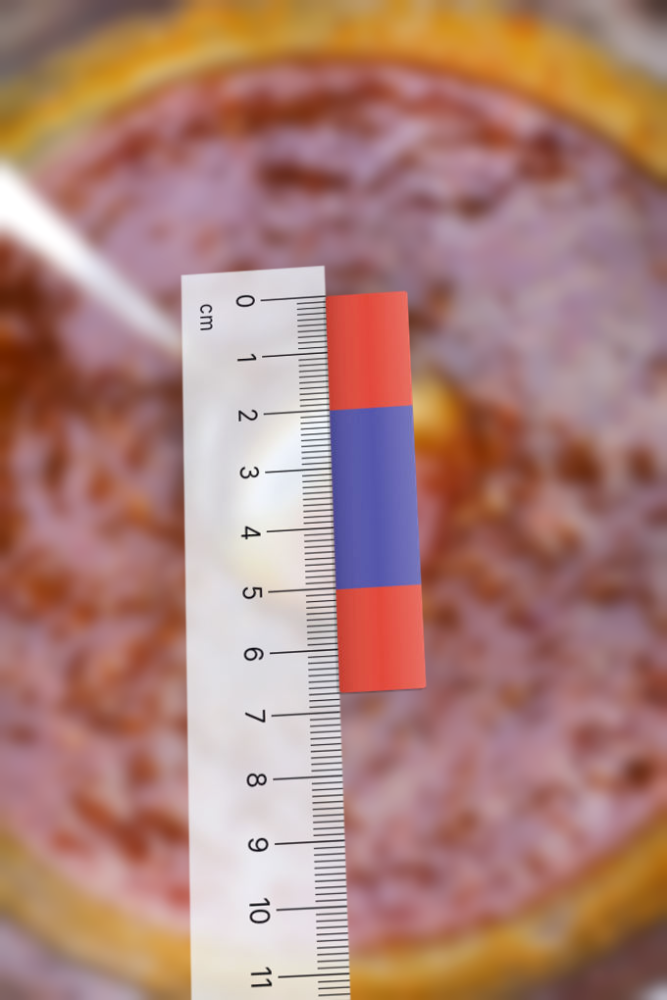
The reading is 6.7
